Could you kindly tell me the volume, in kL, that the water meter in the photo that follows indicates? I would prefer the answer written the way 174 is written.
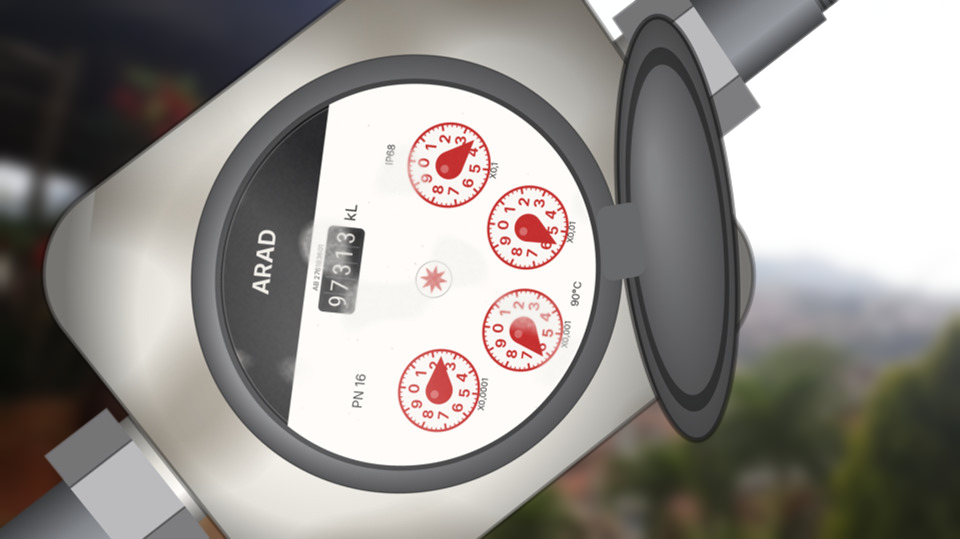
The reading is 97313.3562
